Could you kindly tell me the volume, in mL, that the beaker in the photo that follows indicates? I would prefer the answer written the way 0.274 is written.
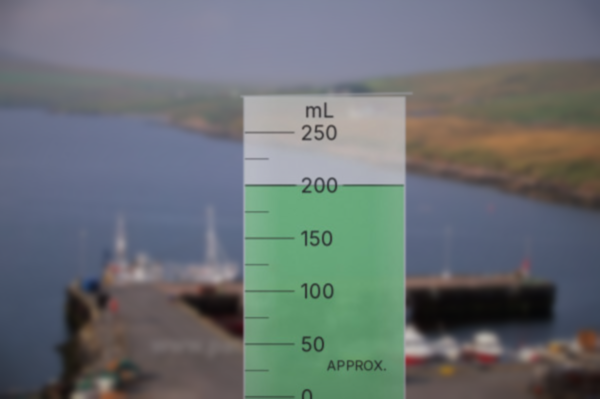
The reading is 200
